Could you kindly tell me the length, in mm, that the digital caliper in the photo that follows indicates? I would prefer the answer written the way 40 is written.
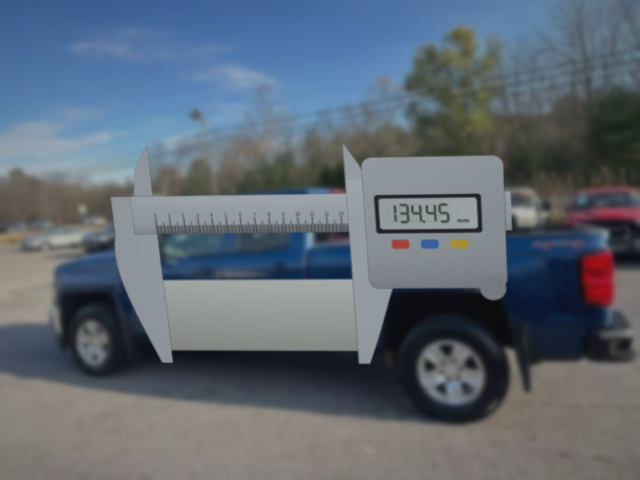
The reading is 134.45
